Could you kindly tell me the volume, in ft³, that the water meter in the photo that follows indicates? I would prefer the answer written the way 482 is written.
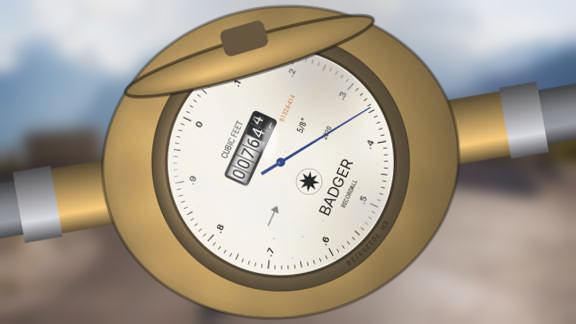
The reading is 7644.34
